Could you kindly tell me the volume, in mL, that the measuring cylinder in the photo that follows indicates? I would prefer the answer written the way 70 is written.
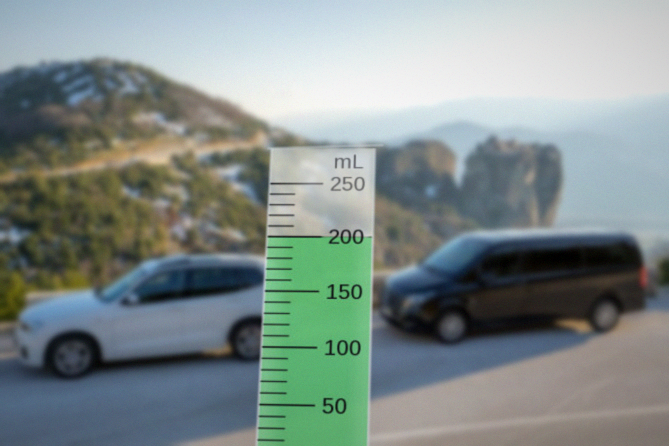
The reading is 200
